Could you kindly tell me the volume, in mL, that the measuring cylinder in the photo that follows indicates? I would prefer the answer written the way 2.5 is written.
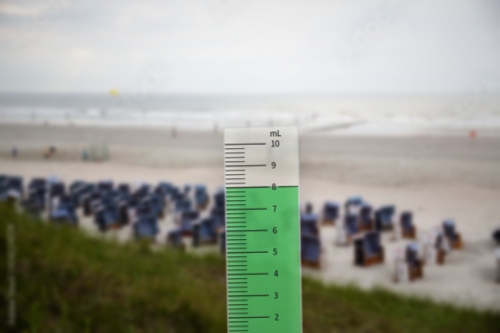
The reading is 8
